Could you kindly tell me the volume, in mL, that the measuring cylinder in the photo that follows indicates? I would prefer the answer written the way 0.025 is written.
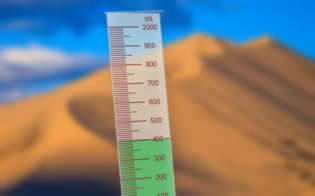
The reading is 400
